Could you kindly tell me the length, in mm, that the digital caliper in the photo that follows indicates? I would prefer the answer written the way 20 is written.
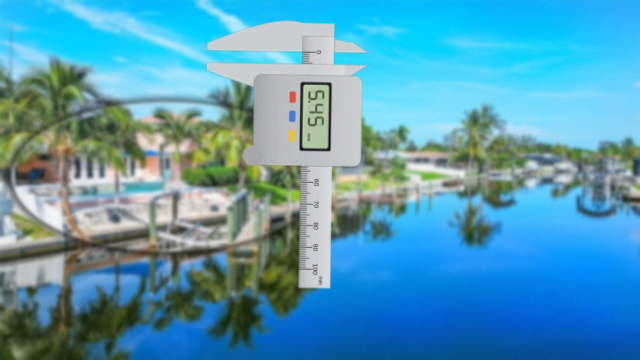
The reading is 5.45
